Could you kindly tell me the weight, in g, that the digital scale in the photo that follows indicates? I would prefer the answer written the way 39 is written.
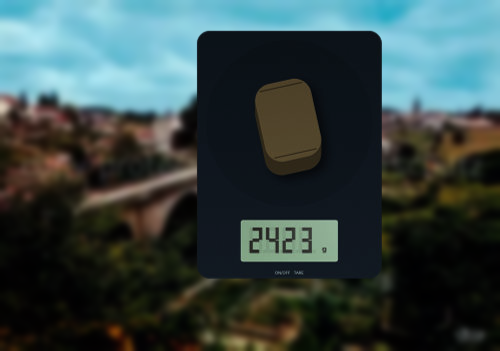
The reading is 2423
